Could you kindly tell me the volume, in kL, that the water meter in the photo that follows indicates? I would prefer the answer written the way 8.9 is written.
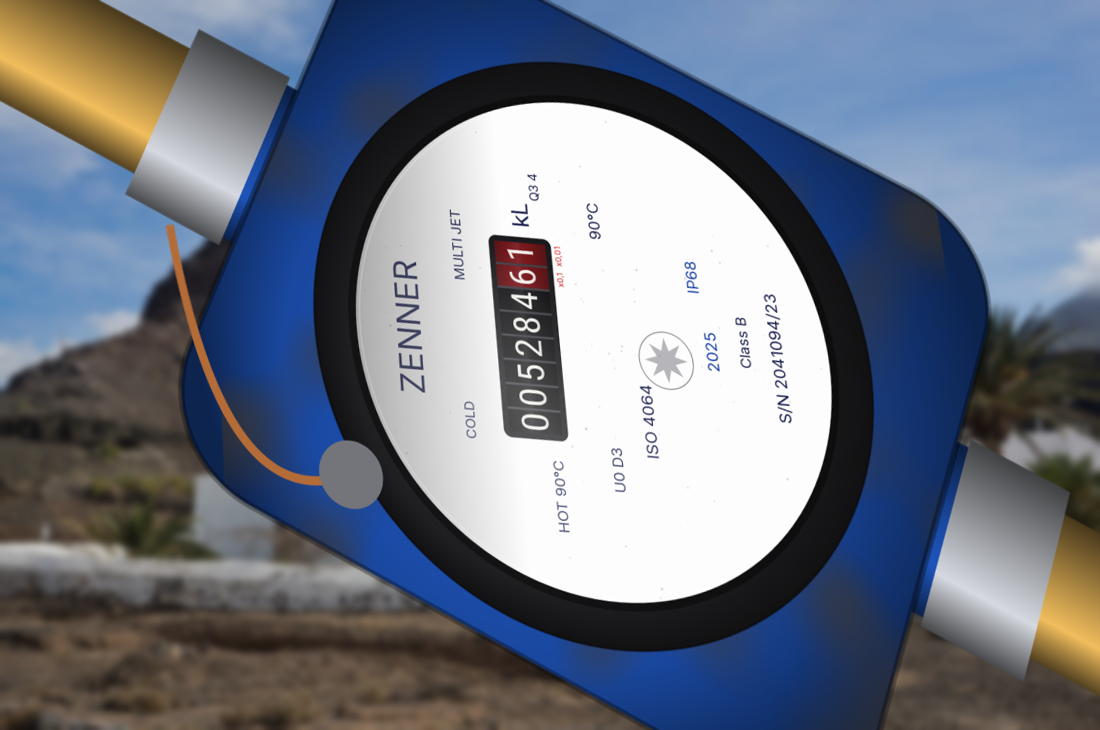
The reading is 5284.61
